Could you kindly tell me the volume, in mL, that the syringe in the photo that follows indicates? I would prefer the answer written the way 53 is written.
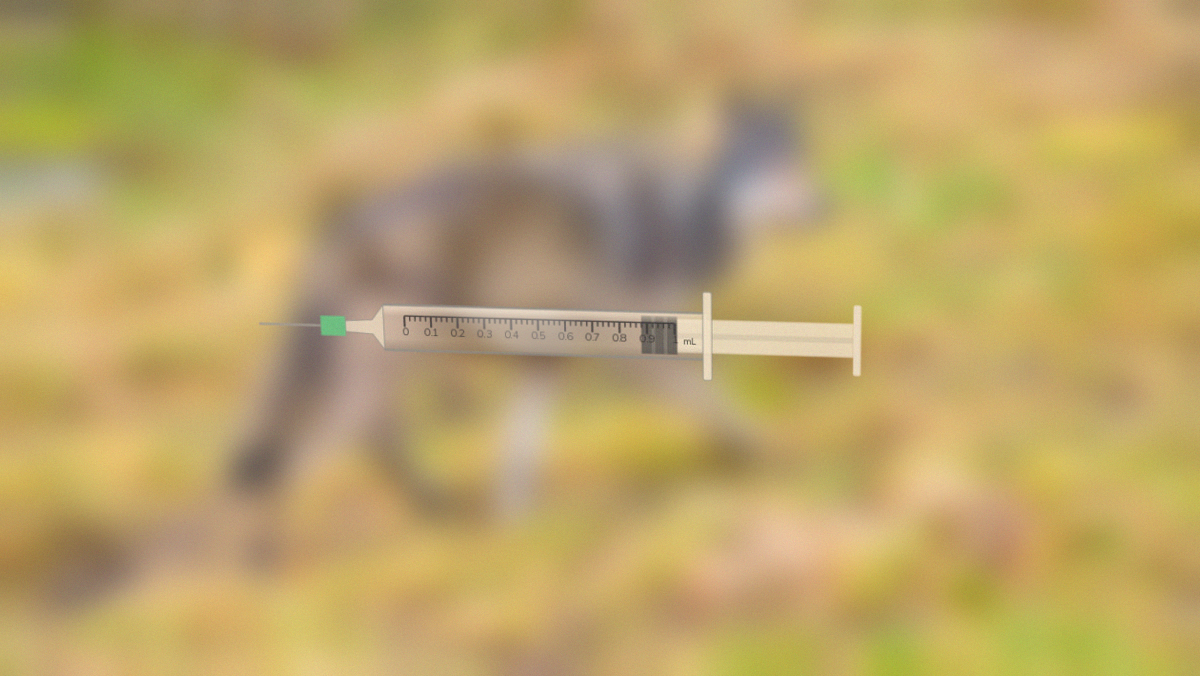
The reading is 0.88
